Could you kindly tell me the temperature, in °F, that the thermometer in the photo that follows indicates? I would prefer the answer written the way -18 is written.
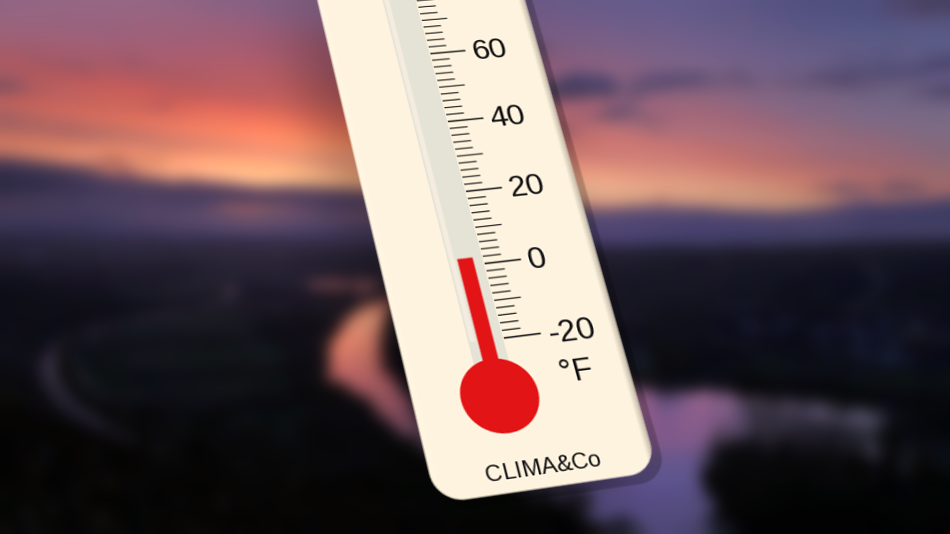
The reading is 2
